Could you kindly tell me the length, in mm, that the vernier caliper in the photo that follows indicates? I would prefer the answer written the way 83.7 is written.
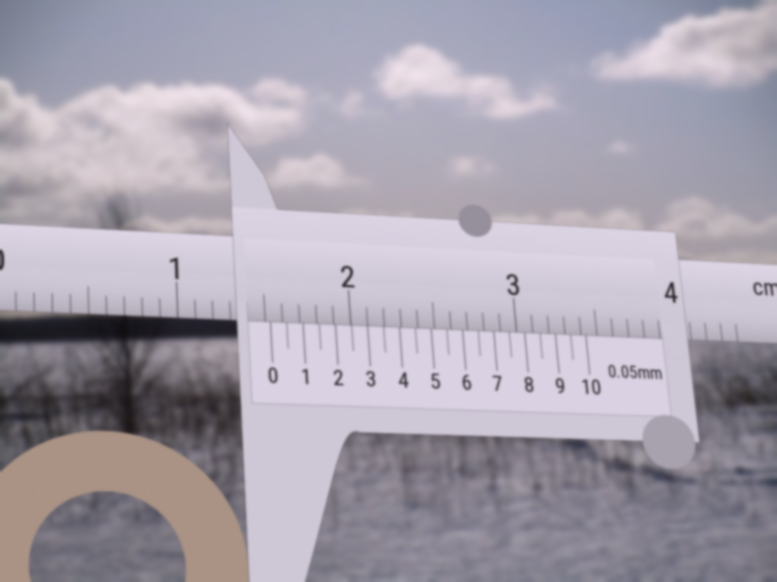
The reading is 15.3
